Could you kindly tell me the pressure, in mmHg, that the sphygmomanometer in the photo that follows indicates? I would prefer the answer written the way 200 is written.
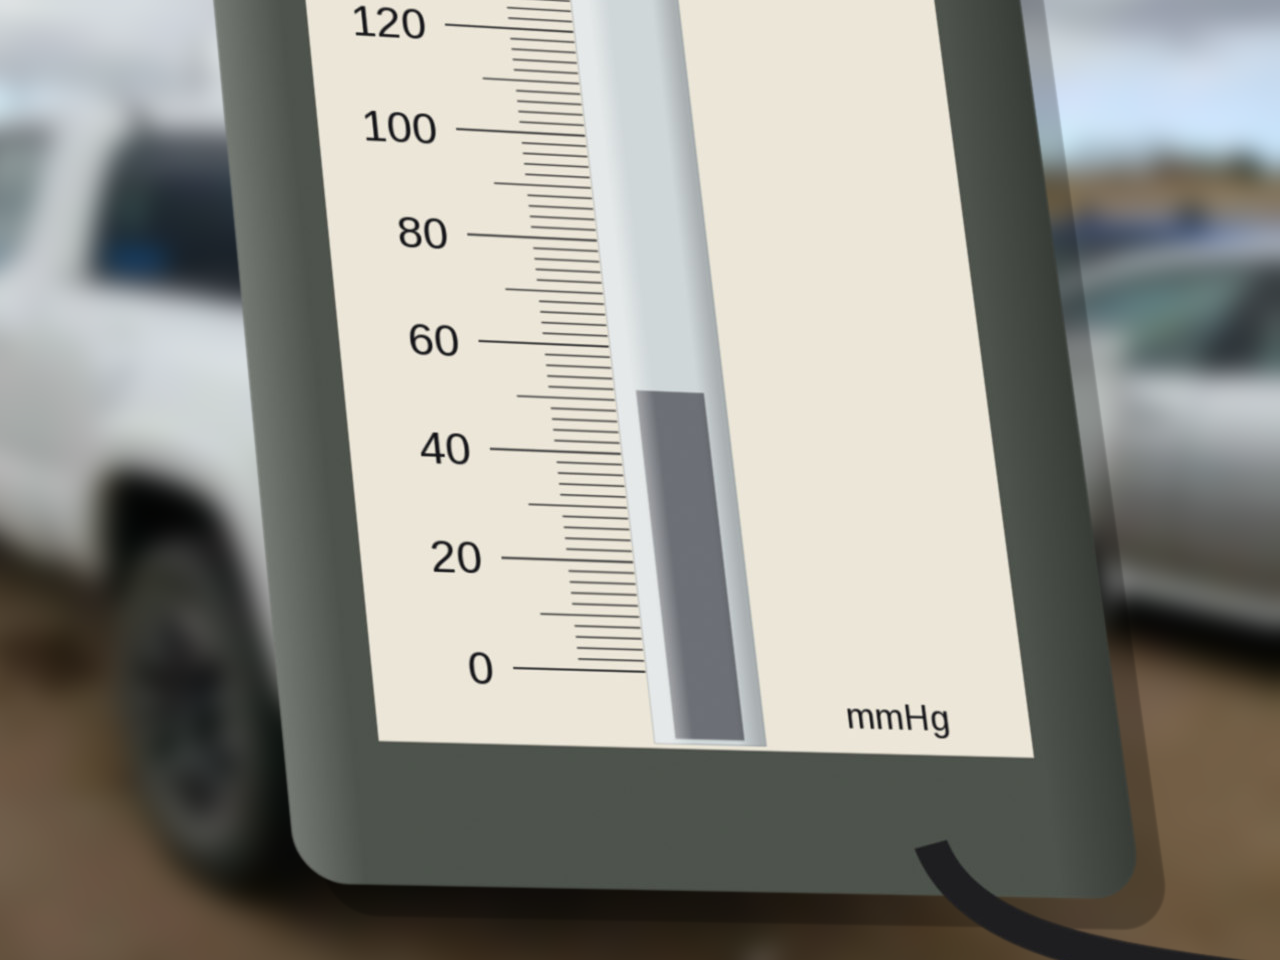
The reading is 52
